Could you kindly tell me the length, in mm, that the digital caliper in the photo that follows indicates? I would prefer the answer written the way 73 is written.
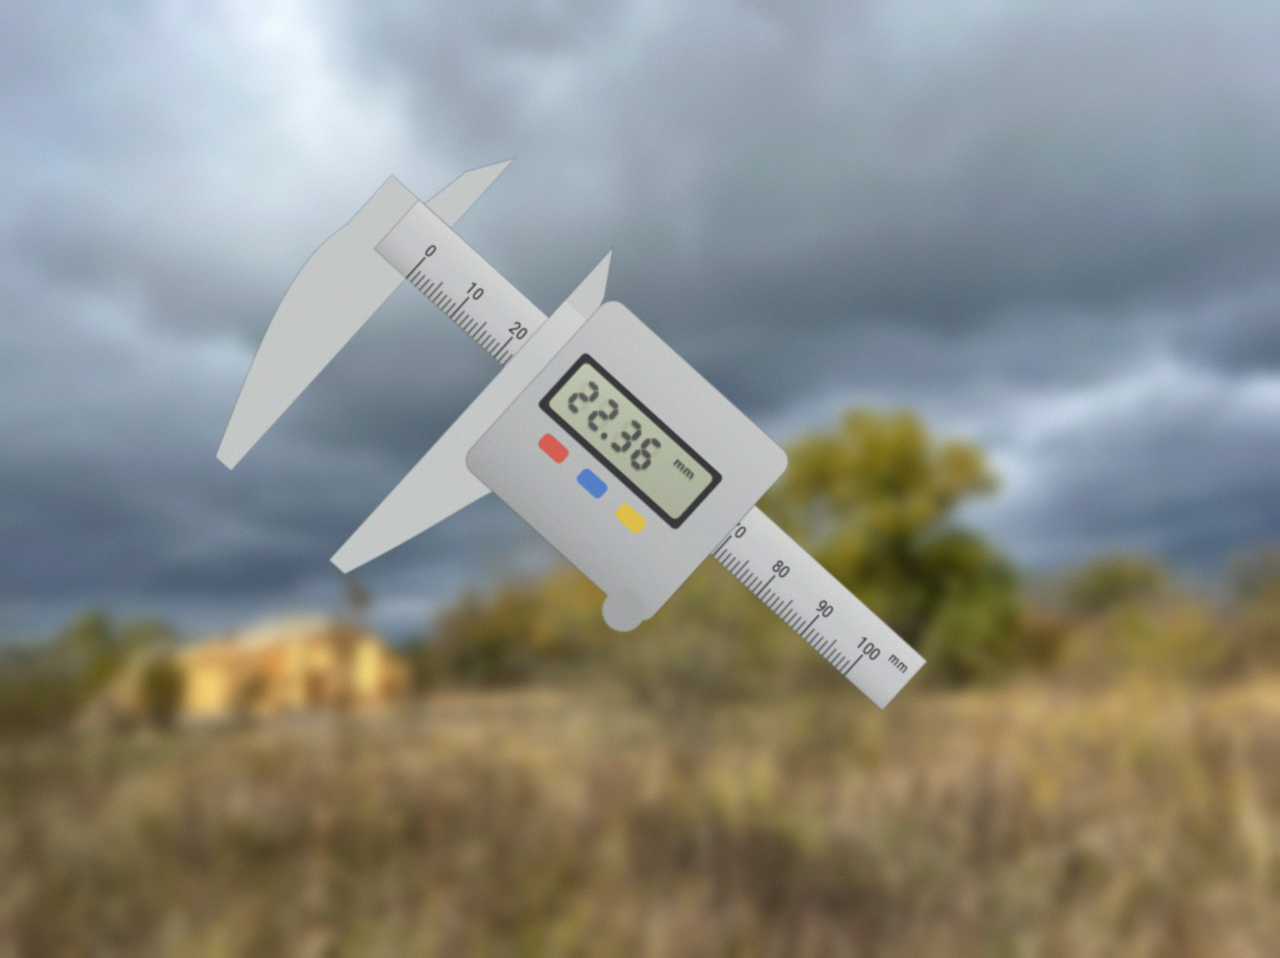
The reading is 22.36
